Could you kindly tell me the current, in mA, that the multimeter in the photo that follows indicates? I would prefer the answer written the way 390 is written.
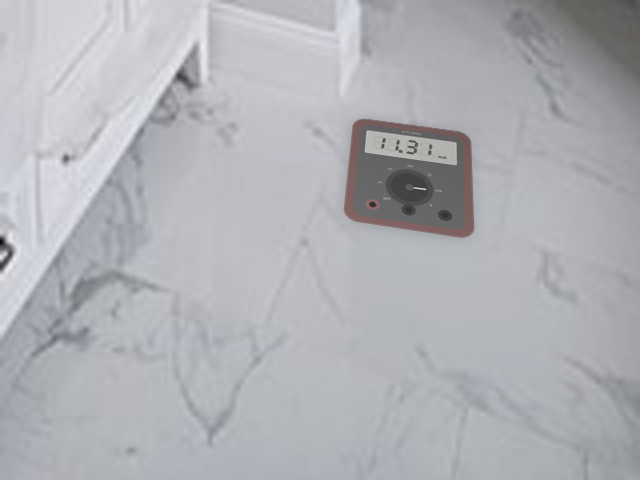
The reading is 11.31
